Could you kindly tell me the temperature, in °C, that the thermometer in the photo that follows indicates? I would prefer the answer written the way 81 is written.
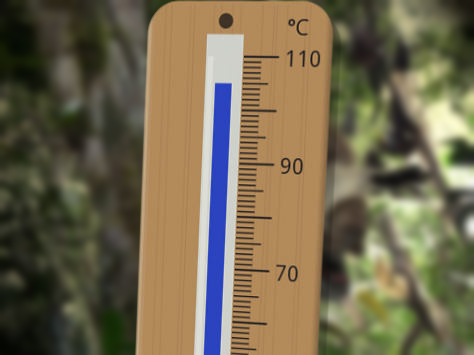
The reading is 105
